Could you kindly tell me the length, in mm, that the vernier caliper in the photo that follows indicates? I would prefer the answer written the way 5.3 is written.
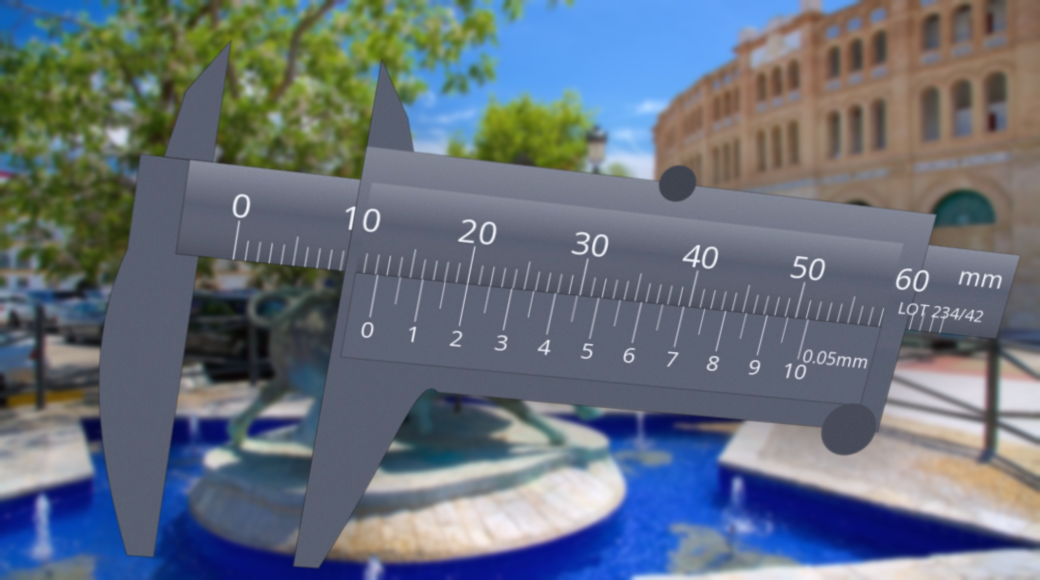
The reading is 12.2
